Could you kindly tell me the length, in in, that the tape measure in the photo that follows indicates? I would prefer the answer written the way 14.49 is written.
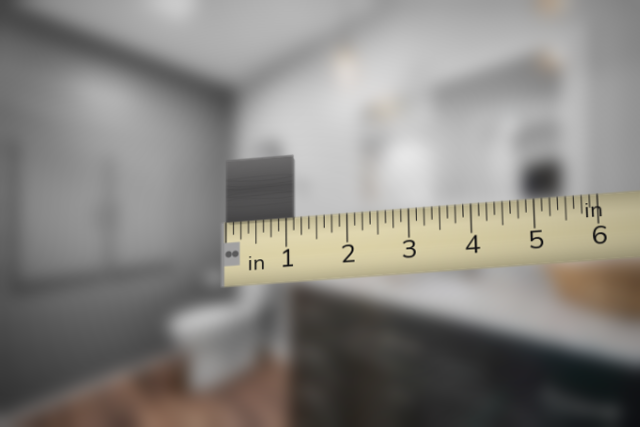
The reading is 1.125
